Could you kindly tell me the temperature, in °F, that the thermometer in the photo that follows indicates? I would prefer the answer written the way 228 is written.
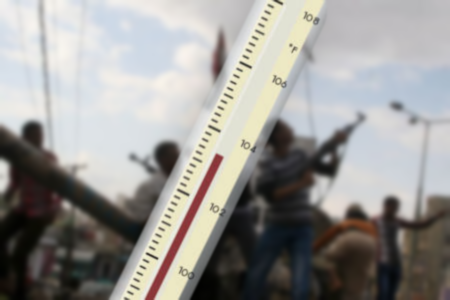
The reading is 103.4
